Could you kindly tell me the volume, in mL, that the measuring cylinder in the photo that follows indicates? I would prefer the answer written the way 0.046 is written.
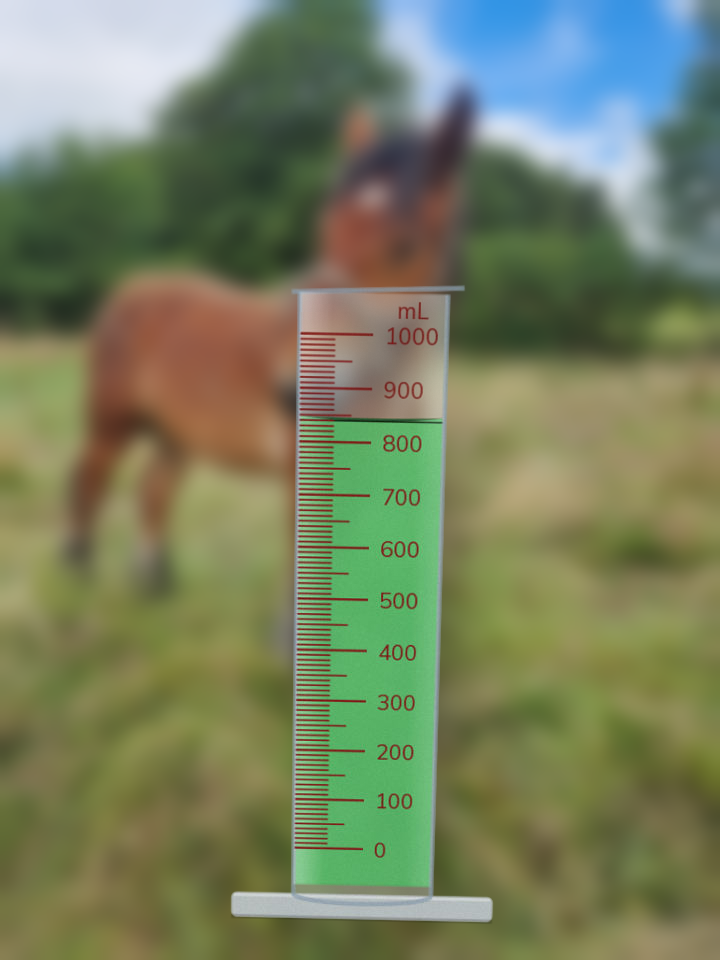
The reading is 840
